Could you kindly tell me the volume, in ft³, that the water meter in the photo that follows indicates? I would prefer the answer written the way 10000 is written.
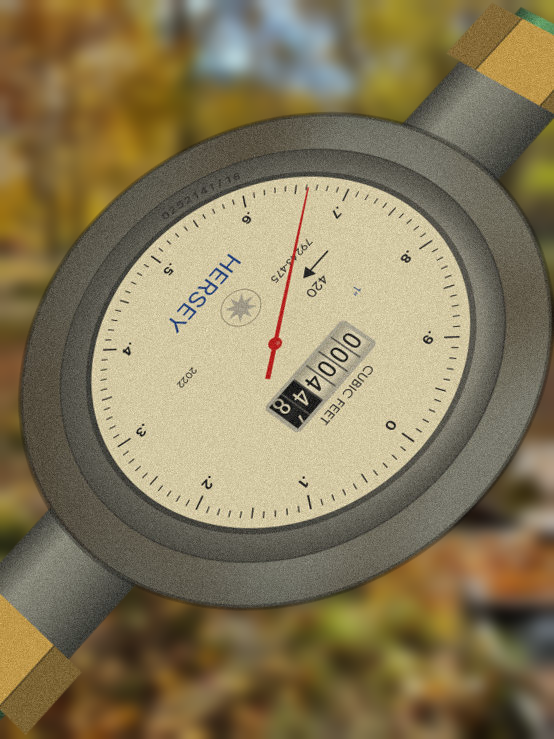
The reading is 447.66
